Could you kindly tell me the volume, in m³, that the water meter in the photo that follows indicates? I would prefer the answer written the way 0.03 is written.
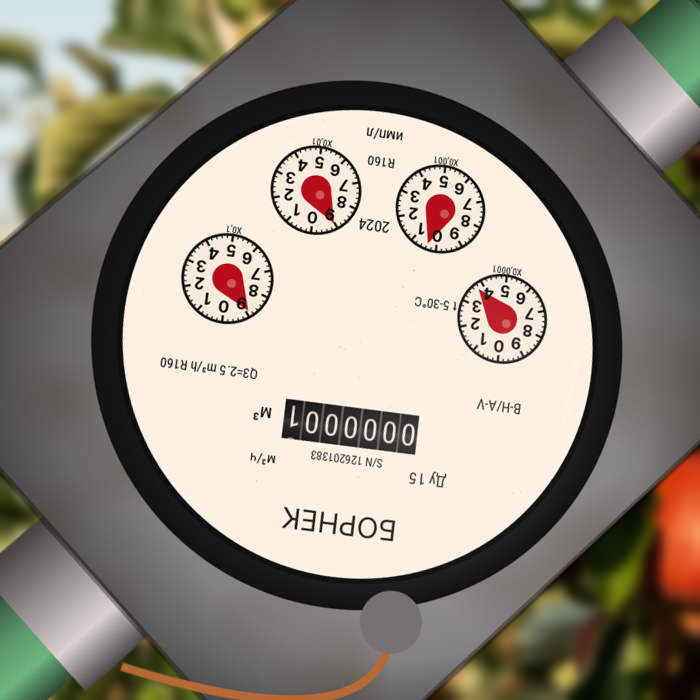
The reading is 0.8903
